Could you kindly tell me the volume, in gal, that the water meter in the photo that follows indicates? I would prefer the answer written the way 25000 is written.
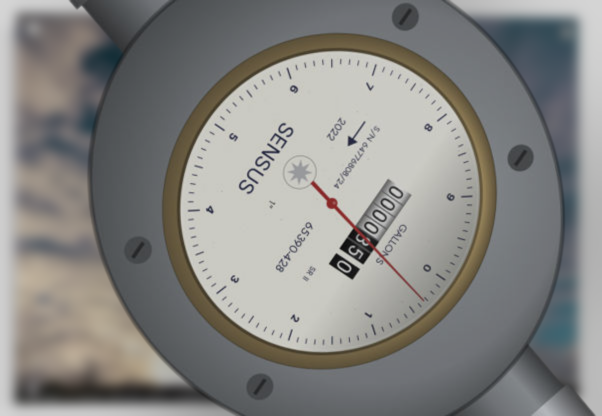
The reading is 850.3
